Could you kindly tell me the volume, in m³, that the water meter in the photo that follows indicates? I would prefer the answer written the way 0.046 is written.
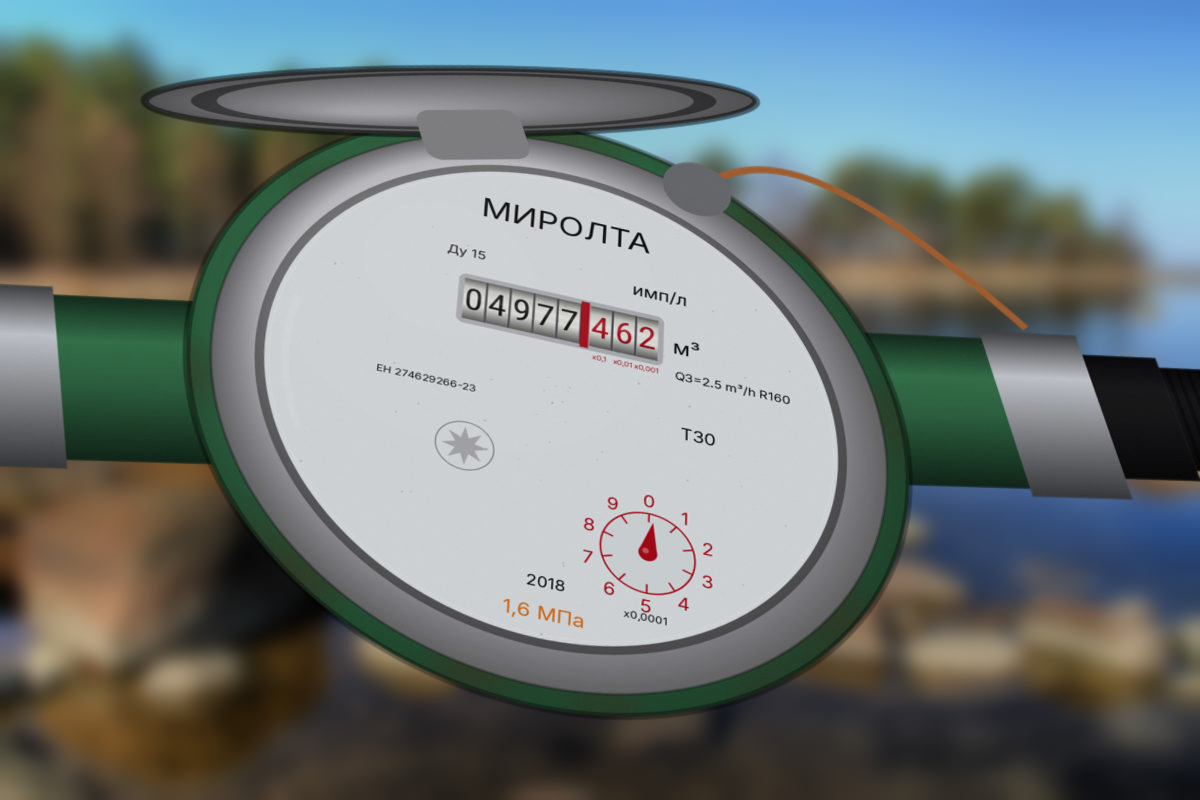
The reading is 4977.4620
